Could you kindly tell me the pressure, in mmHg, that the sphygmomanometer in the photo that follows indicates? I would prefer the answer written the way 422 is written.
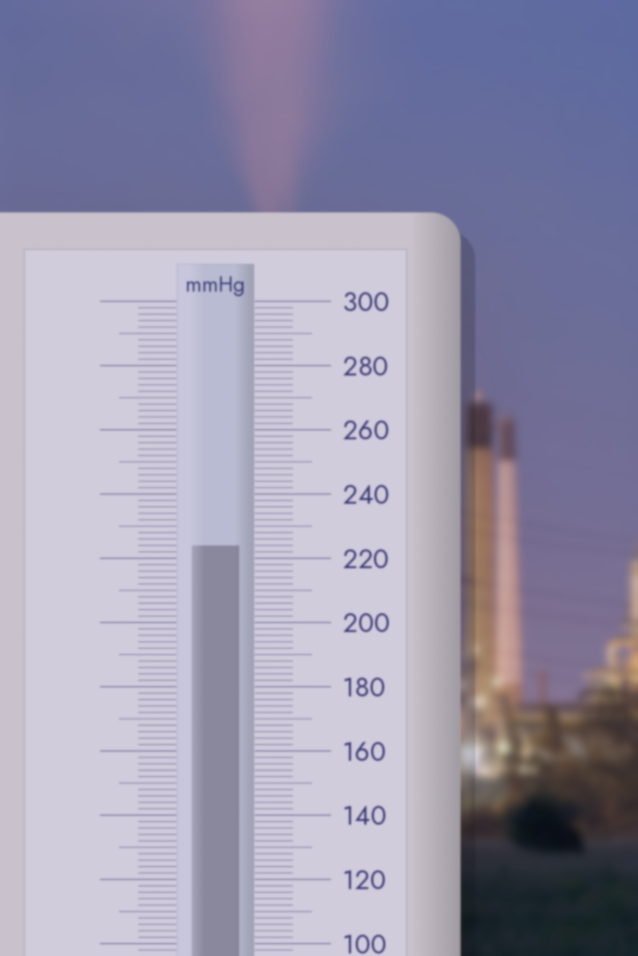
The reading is 224
